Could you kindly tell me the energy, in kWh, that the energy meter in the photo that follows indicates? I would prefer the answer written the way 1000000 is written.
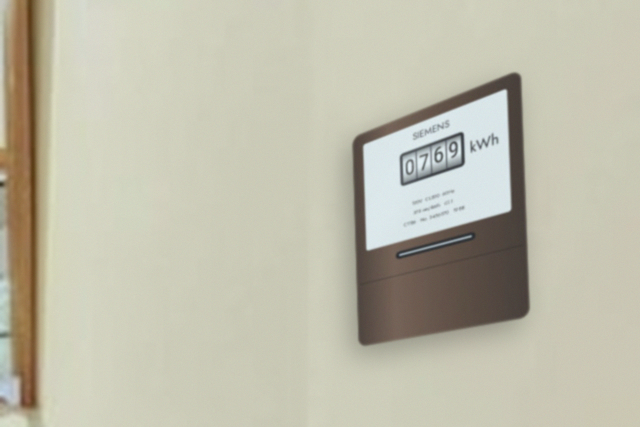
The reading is 769
